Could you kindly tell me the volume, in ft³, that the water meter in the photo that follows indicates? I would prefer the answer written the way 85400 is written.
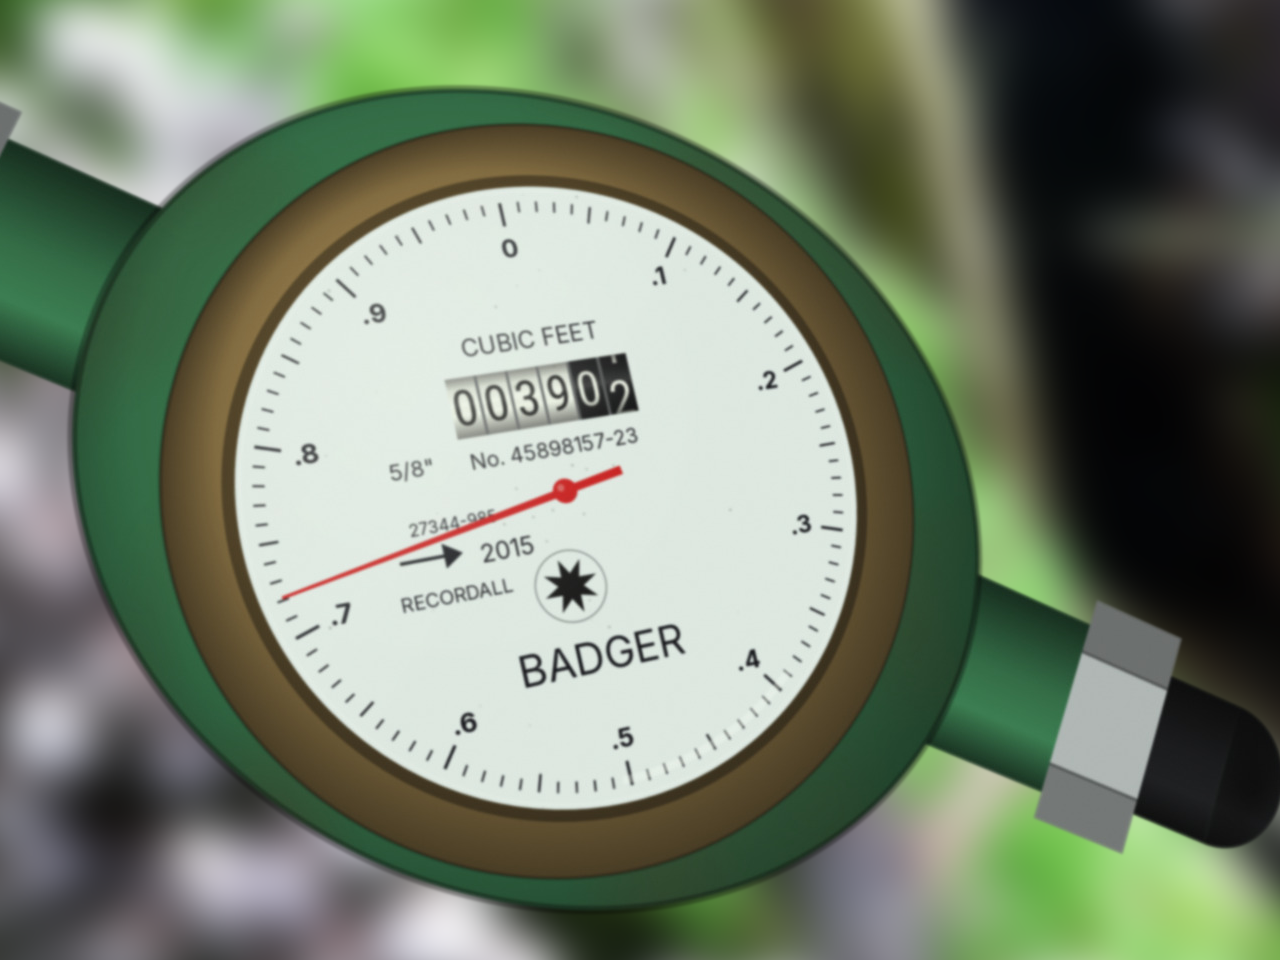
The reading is 3901.72
